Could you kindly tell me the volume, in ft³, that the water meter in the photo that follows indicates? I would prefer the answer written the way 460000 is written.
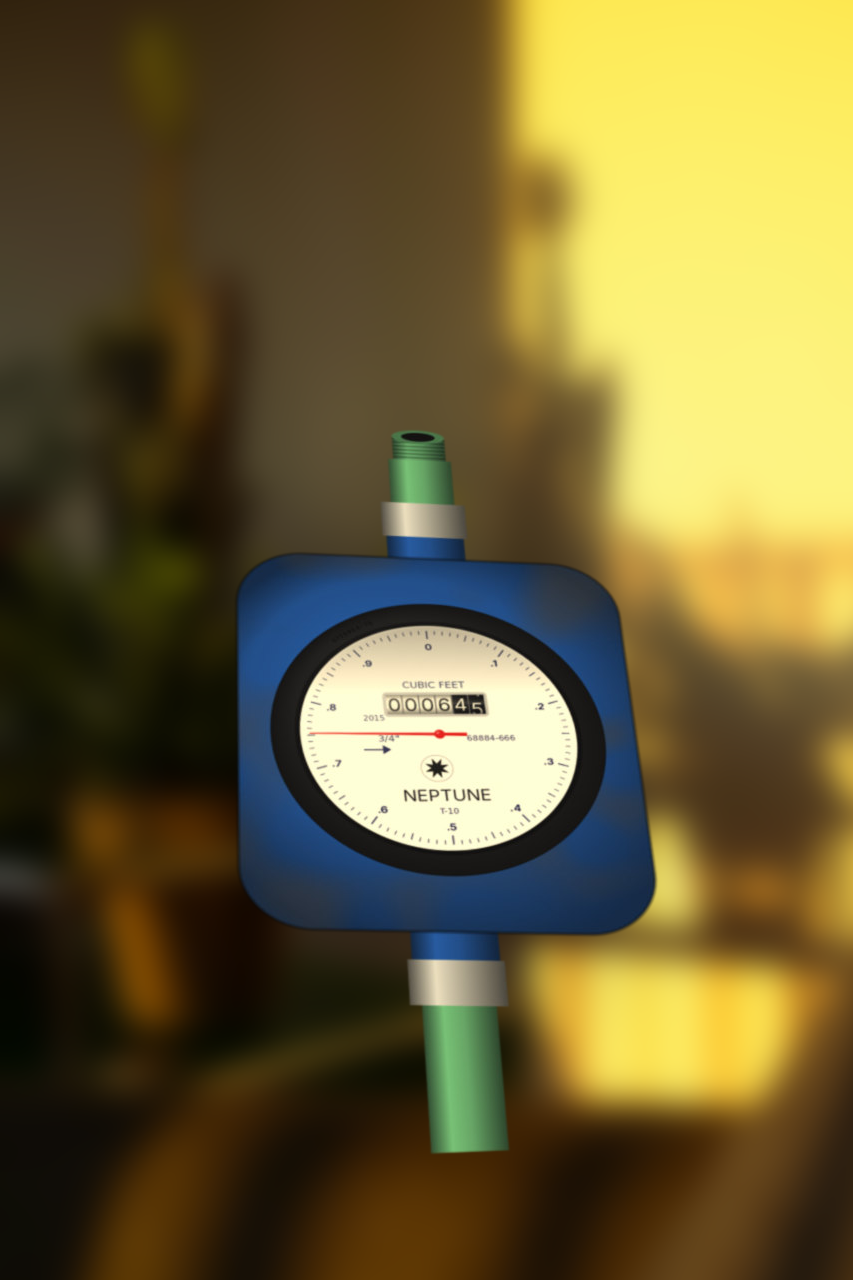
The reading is 644.75
